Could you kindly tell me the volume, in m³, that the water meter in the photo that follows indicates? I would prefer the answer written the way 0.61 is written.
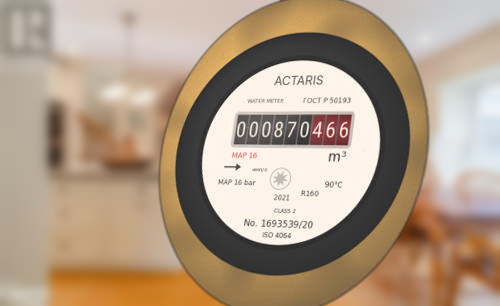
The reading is 870.466
